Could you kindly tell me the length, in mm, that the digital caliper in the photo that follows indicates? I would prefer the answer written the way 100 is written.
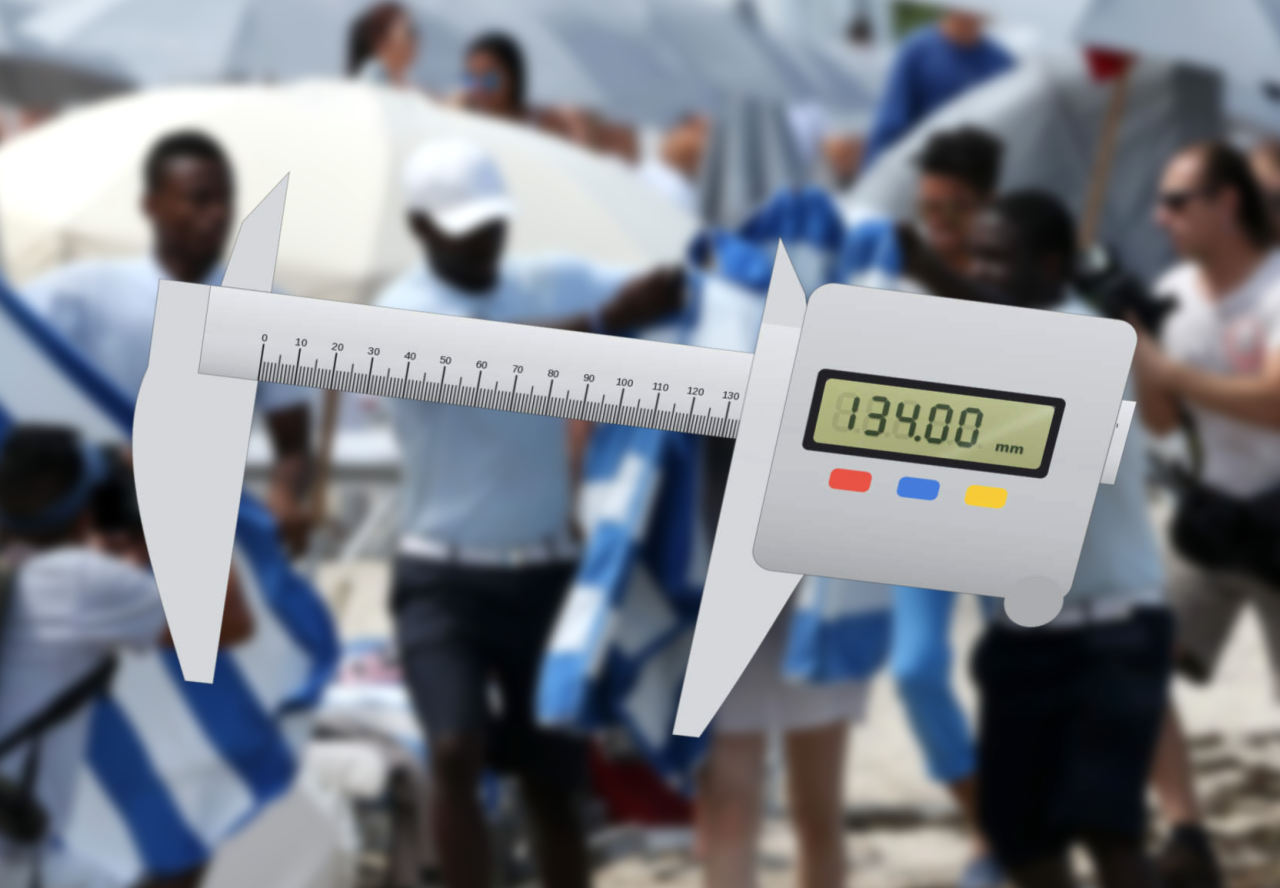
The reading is 134.00
